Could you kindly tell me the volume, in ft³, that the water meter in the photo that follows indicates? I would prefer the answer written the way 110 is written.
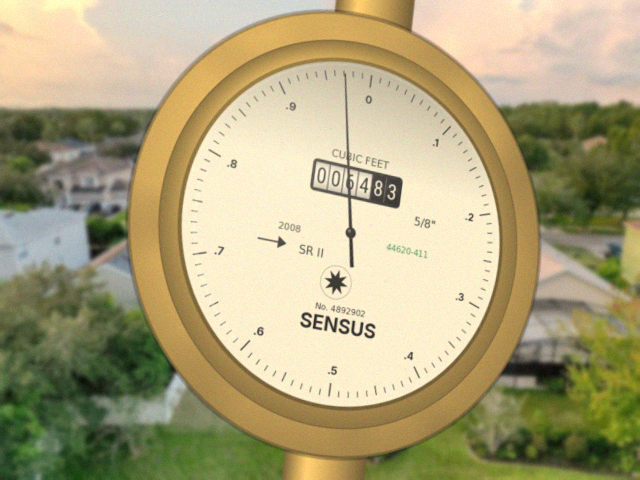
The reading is 6482.97
